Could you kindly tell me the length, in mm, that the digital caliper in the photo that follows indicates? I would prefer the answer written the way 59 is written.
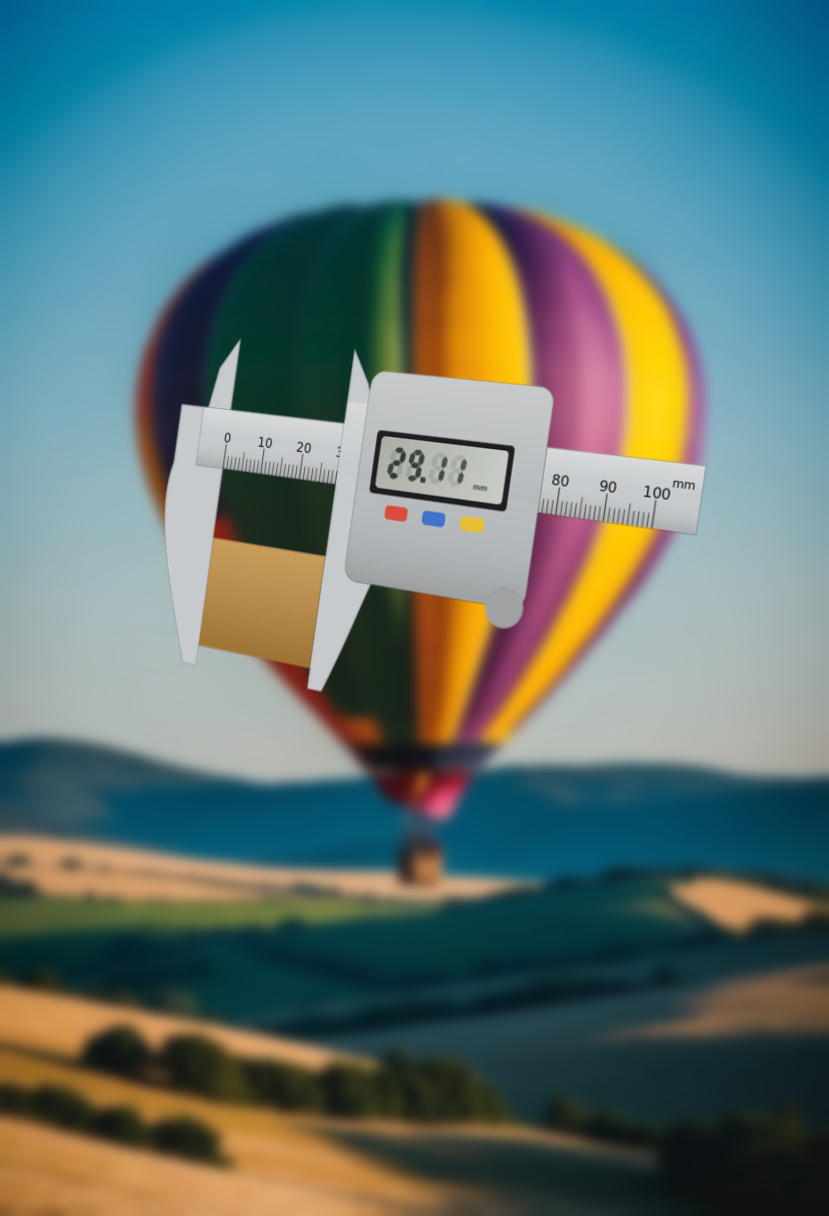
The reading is 29.11
